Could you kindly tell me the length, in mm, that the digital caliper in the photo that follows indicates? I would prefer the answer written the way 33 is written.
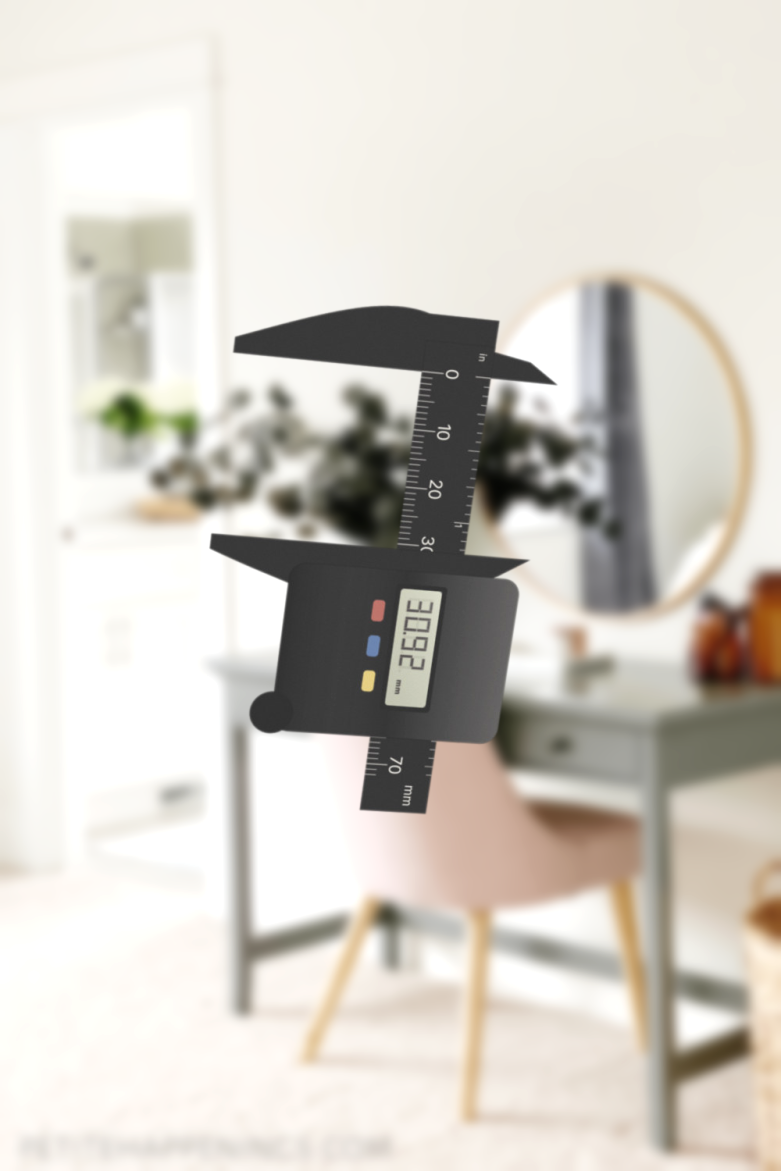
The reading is 30.92
